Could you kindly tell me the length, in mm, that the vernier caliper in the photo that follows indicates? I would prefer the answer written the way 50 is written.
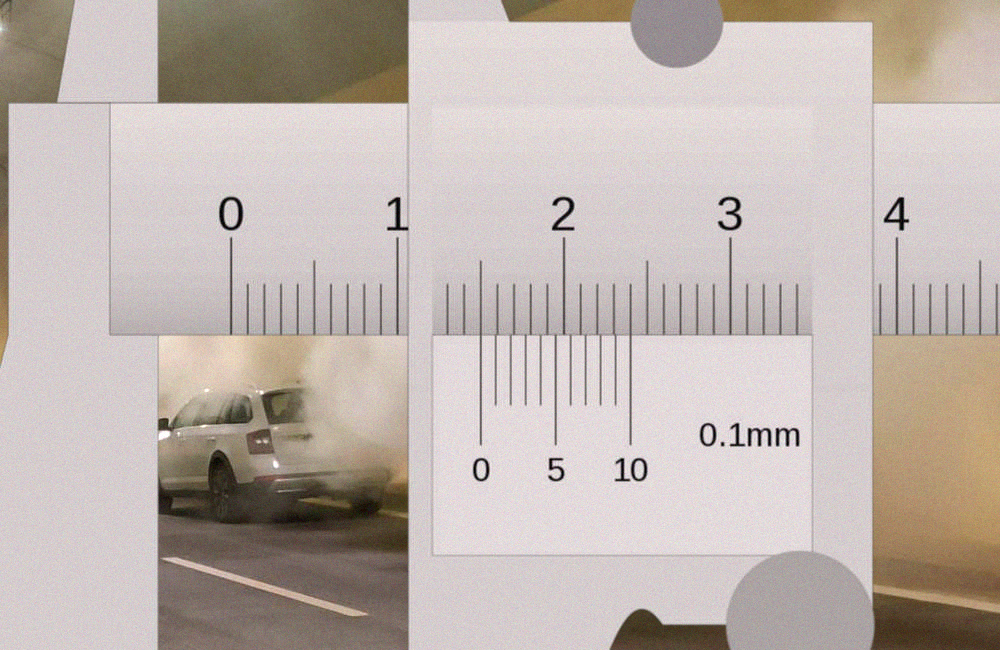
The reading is 15.0
